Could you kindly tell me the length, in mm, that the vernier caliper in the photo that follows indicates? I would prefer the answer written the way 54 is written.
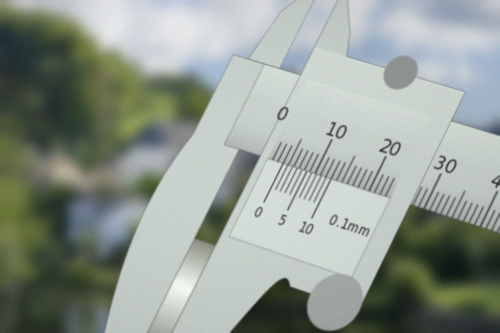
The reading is 4.0
